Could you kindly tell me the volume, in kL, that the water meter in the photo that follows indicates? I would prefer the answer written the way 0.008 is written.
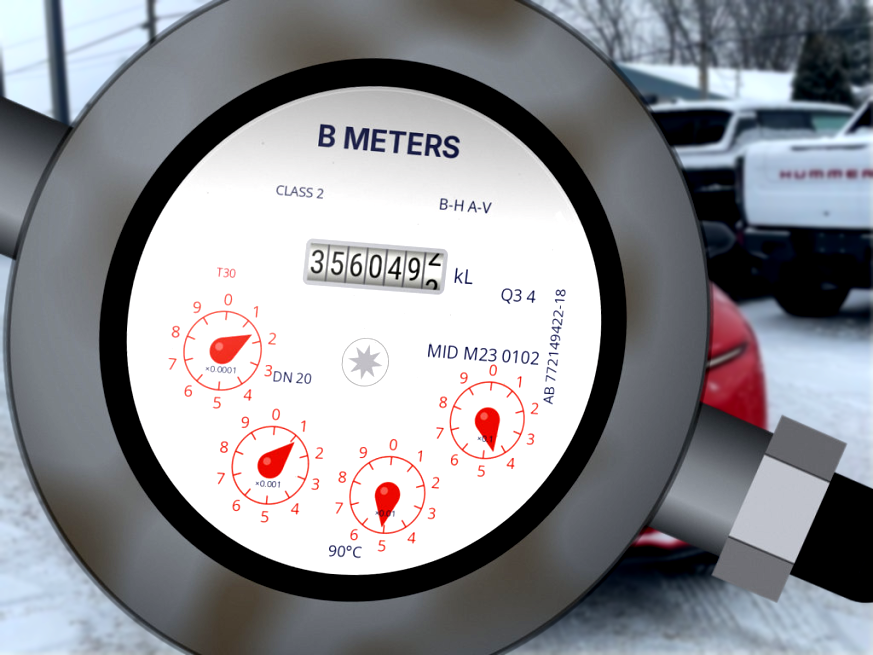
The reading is 3560492.4511
